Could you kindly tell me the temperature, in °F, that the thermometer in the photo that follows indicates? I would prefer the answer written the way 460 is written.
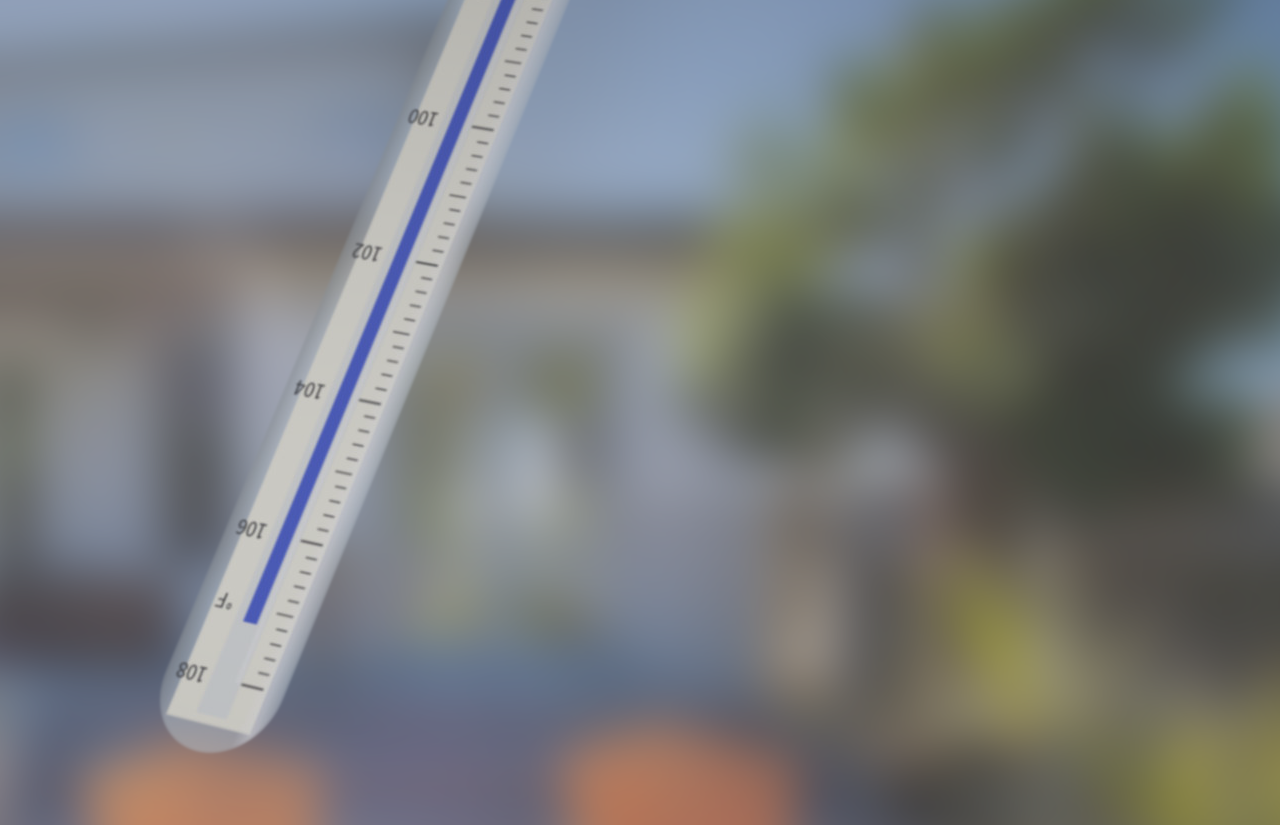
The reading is 107.2
